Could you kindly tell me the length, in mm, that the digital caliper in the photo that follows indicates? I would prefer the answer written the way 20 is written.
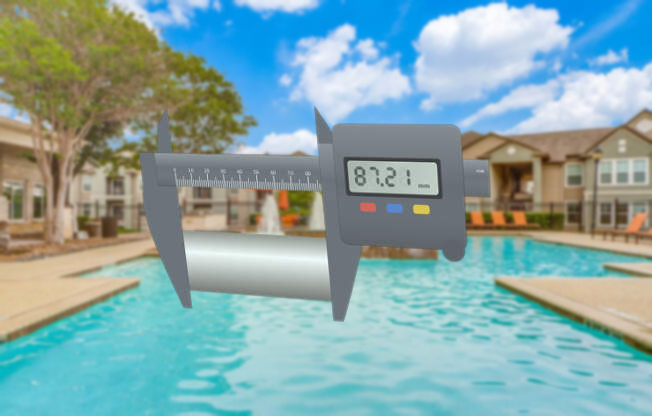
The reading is 87.21
